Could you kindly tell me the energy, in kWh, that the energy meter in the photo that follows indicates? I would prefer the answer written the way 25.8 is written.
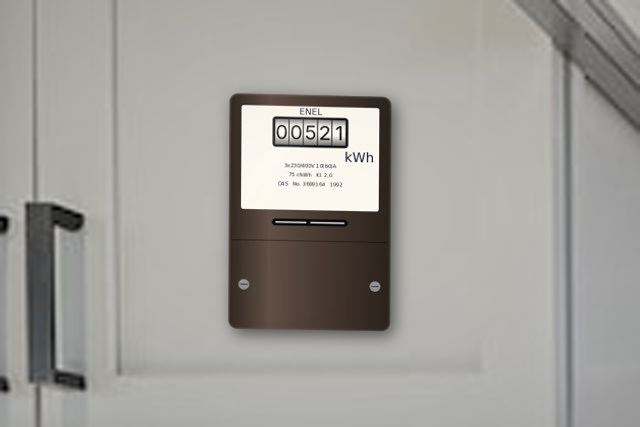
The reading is 521
